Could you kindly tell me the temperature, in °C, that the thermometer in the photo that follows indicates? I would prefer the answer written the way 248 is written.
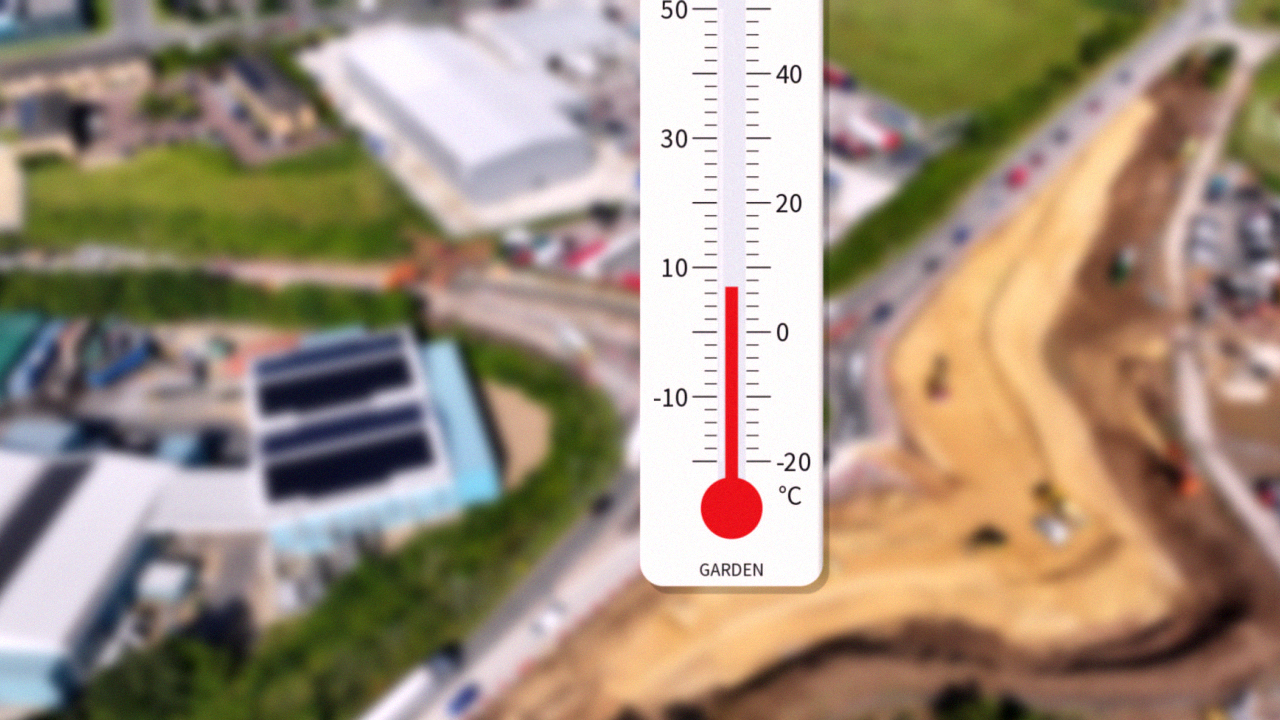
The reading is 7
